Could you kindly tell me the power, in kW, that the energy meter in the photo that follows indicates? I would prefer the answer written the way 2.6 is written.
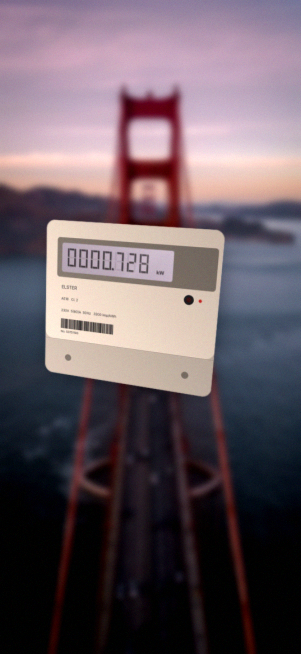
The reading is 0.728
